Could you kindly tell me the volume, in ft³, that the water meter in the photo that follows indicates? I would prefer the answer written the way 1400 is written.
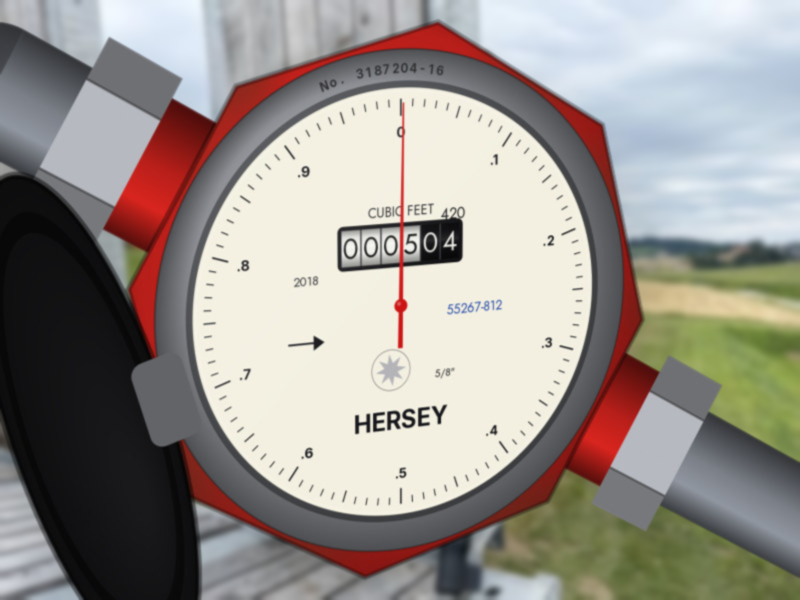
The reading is 504.00
